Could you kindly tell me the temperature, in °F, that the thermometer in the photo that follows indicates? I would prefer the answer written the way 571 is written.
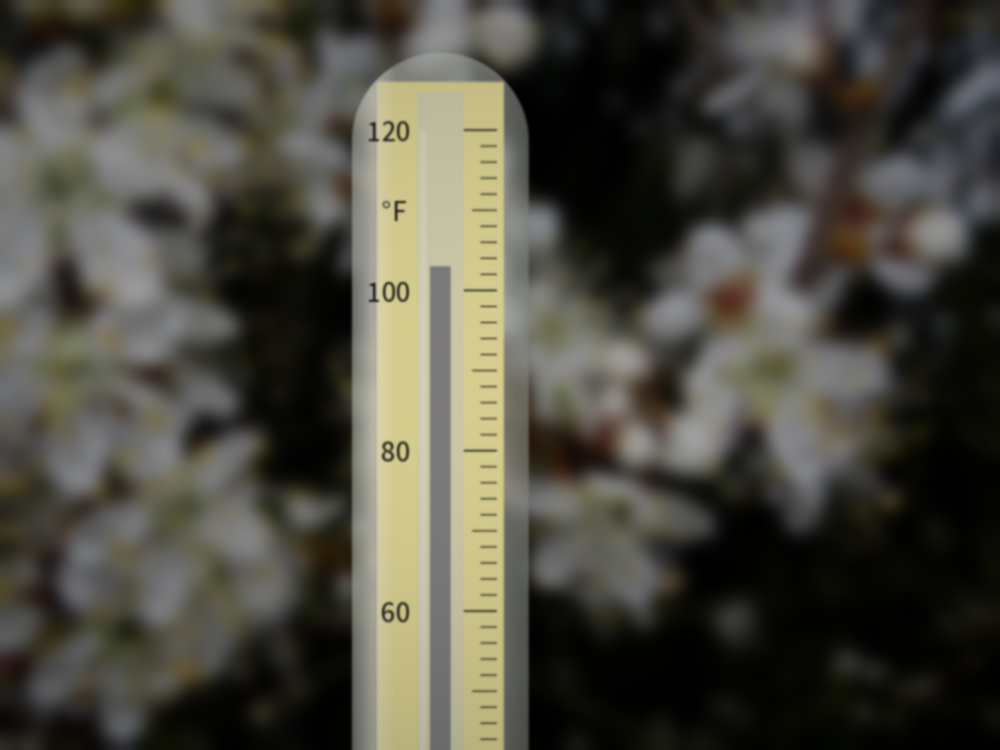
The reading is 103
